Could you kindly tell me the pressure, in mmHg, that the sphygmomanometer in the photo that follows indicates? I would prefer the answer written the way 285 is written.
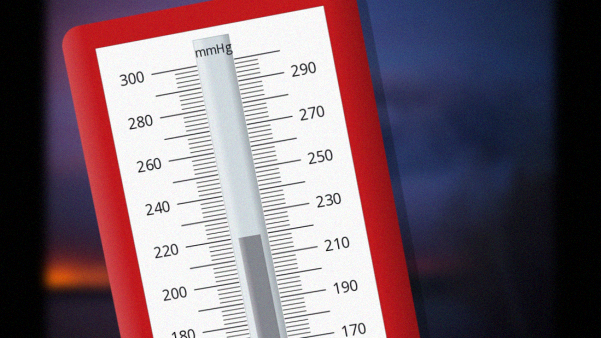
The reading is 220
